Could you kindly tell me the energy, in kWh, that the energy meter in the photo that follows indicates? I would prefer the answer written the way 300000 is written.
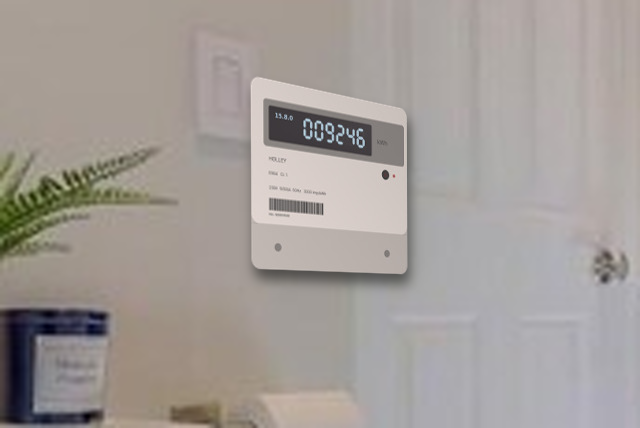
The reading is 9246
